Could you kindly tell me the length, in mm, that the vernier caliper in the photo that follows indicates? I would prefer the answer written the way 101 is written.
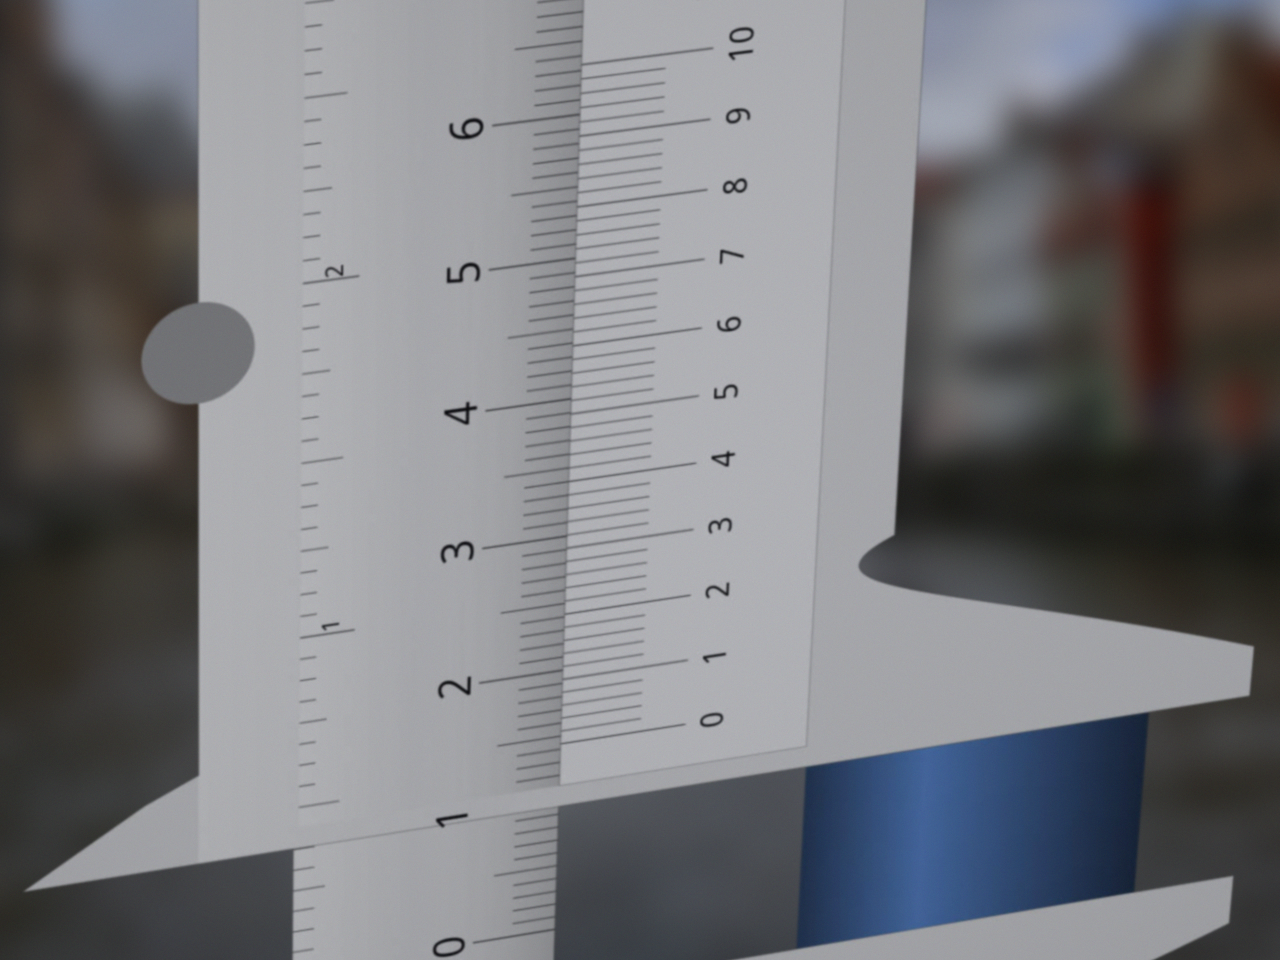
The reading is 14.4
